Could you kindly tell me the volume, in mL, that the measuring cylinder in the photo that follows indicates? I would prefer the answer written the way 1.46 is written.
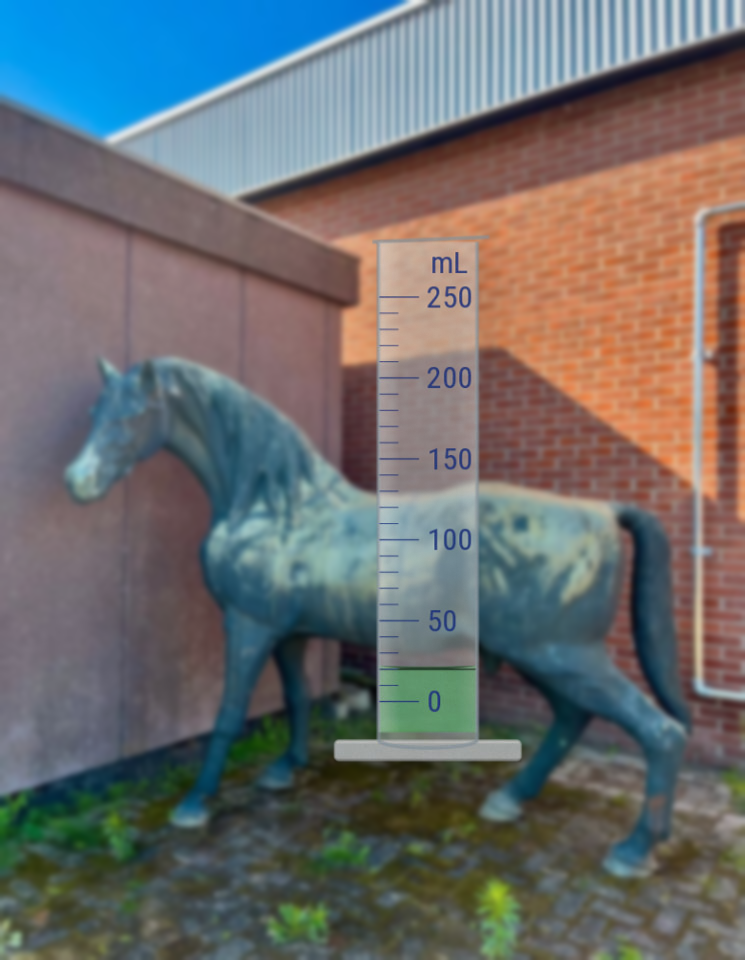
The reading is 20
